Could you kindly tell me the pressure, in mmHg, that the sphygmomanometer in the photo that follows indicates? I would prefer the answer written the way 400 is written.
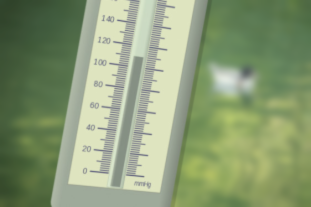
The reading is 110
